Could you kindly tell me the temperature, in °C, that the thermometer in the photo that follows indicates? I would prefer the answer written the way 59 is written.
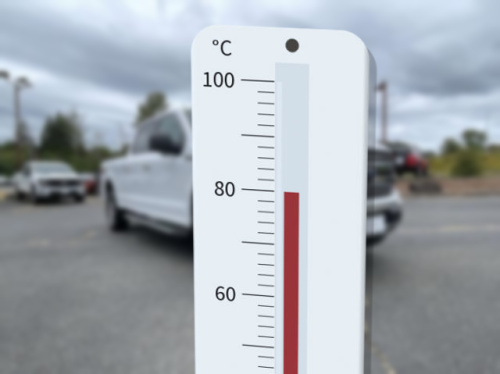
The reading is 80
